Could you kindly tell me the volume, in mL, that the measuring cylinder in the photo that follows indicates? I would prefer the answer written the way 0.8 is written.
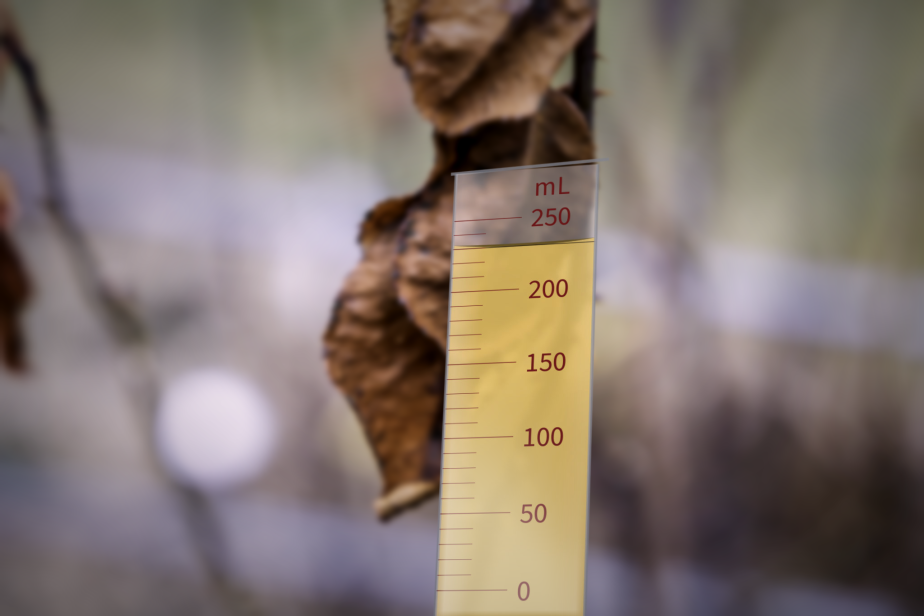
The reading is 230
